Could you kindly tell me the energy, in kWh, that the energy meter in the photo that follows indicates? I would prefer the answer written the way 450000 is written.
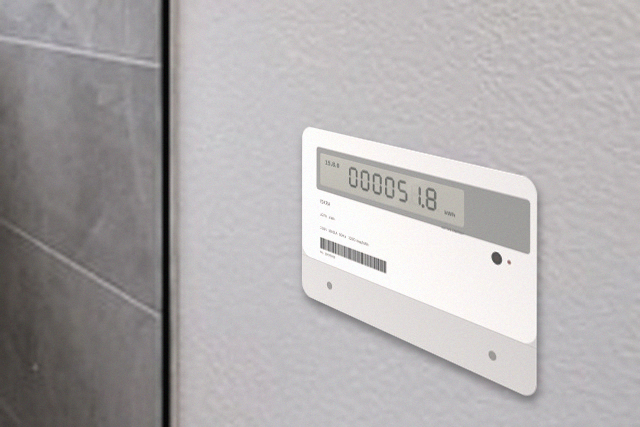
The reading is 51.8
